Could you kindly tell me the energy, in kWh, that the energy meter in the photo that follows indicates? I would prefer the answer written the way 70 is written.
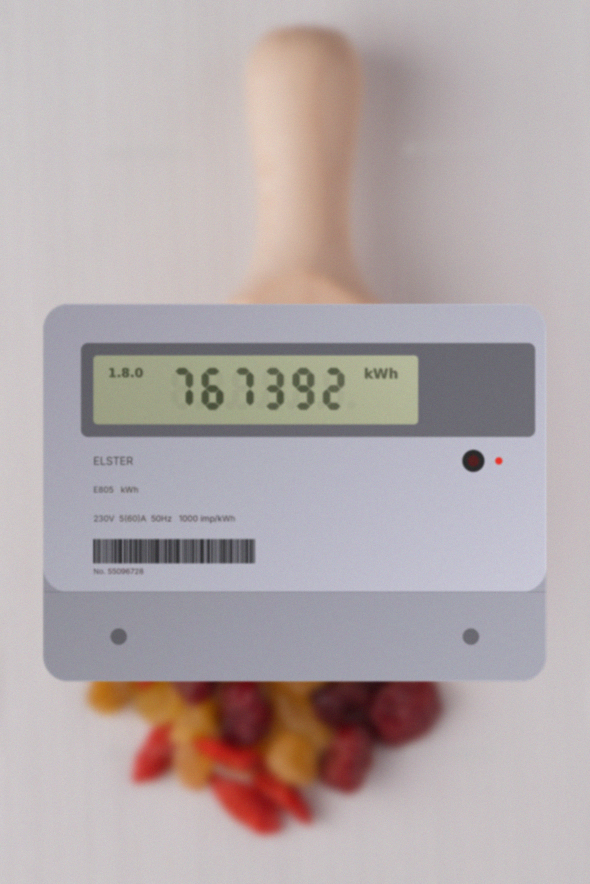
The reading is 767392
